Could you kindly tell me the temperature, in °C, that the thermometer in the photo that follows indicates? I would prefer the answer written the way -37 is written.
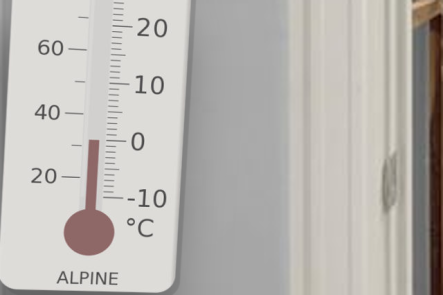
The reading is 0
